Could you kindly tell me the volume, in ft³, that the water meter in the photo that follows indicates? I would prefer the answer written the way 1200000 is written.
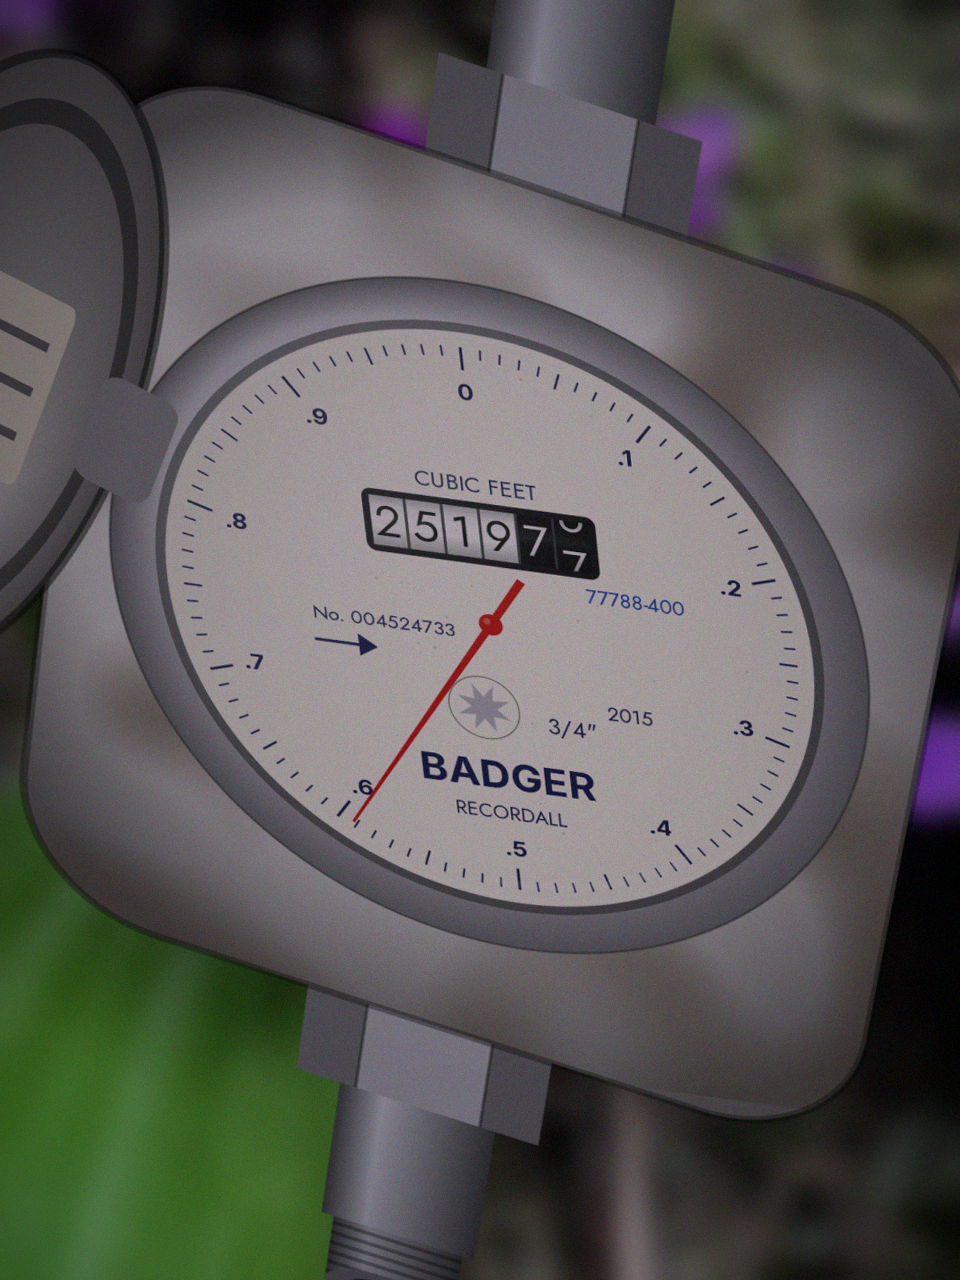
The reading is 251976.59
